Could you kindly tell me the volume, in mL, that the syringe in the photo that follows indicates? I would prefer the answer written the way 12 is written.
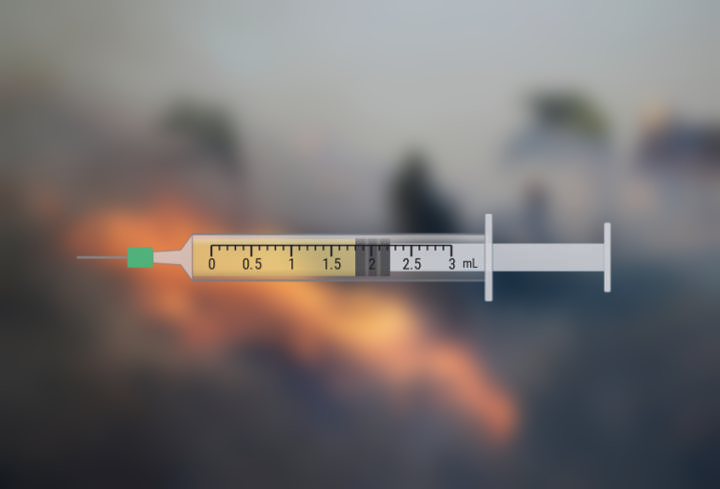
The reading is 1.8
